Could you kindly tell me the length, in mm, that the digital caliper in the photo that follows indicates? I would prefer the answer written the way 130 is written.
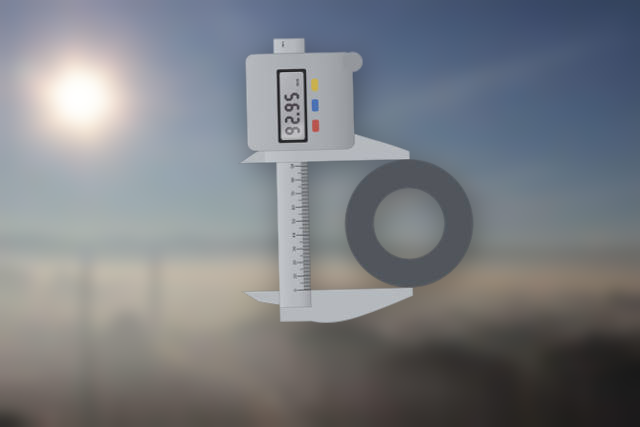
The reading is 92.95
